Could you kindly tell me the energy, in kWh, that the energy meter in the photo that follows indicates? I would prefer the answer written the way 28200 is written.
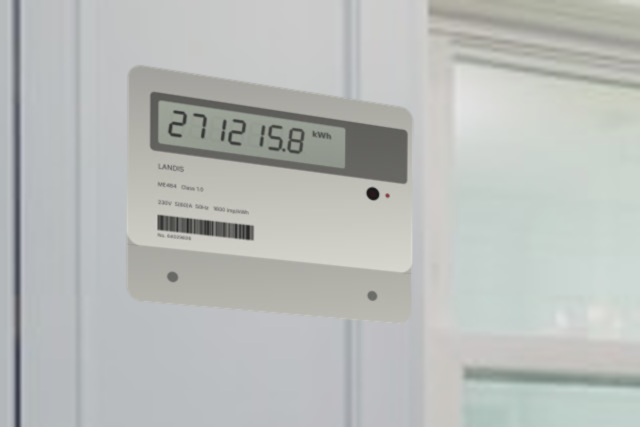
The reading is 271215.8
